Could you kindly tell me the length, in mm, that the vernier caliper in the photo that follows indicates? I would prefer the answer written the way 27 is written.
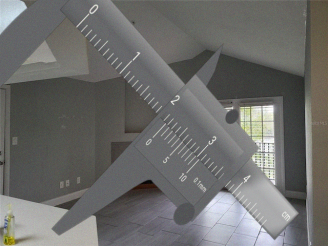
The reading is 21.6
